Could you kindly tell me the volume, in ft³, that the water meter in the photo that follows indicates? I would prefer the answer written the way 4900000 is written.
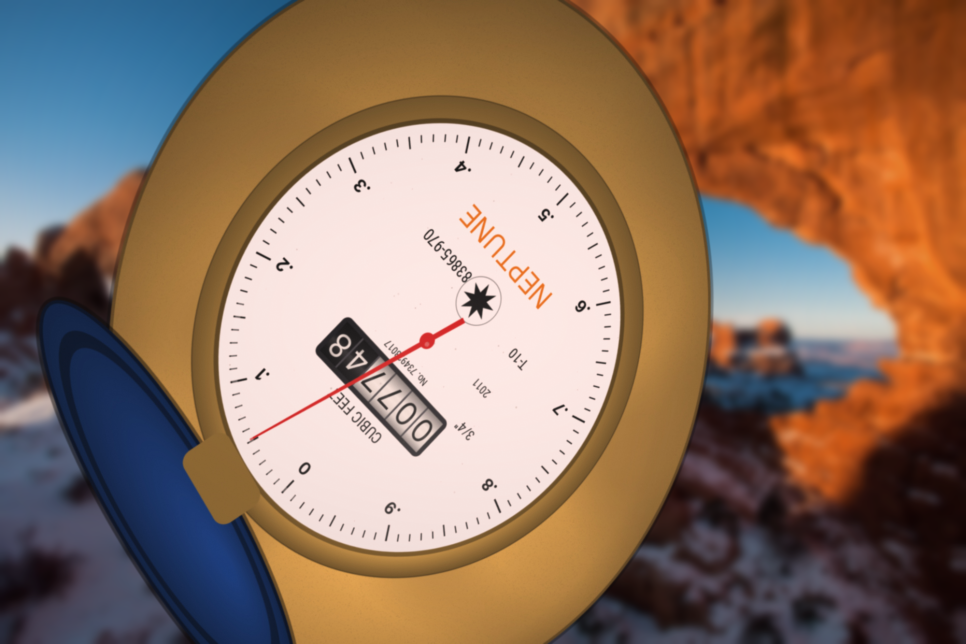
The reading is 7748.05
